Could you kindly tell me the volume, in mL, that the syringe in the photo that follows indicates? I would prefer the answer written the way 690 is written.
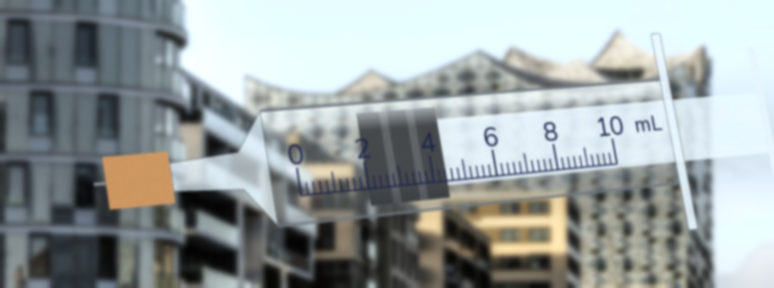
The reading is 2
